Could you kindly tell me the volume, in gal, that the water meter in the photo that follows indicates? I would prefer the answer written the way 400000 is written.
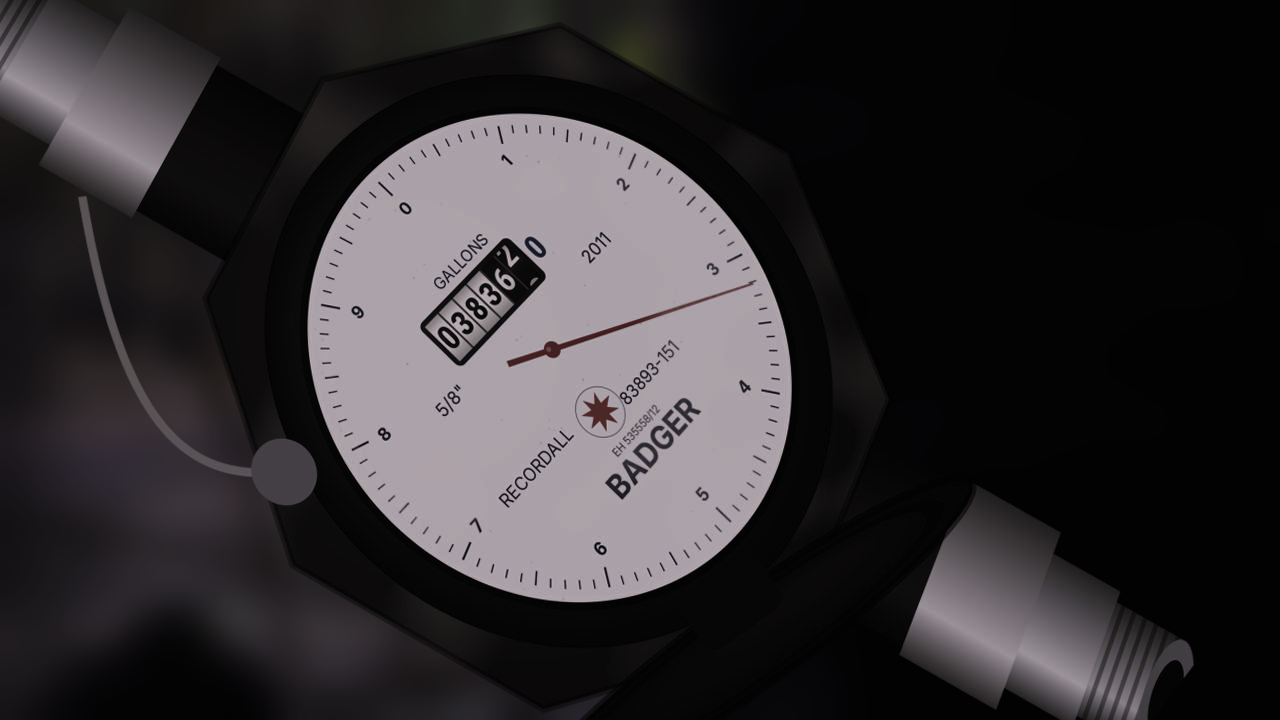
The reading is 383623.2
